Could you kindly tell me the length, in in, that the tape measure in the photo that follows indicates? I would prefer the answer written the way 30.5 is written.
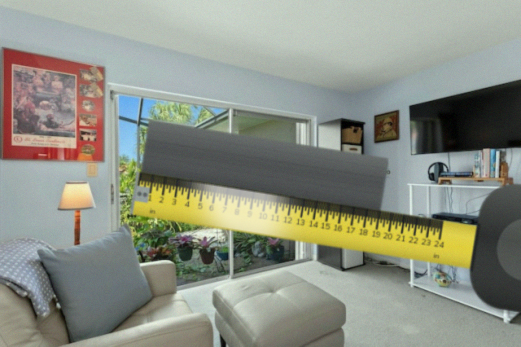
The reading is 19
